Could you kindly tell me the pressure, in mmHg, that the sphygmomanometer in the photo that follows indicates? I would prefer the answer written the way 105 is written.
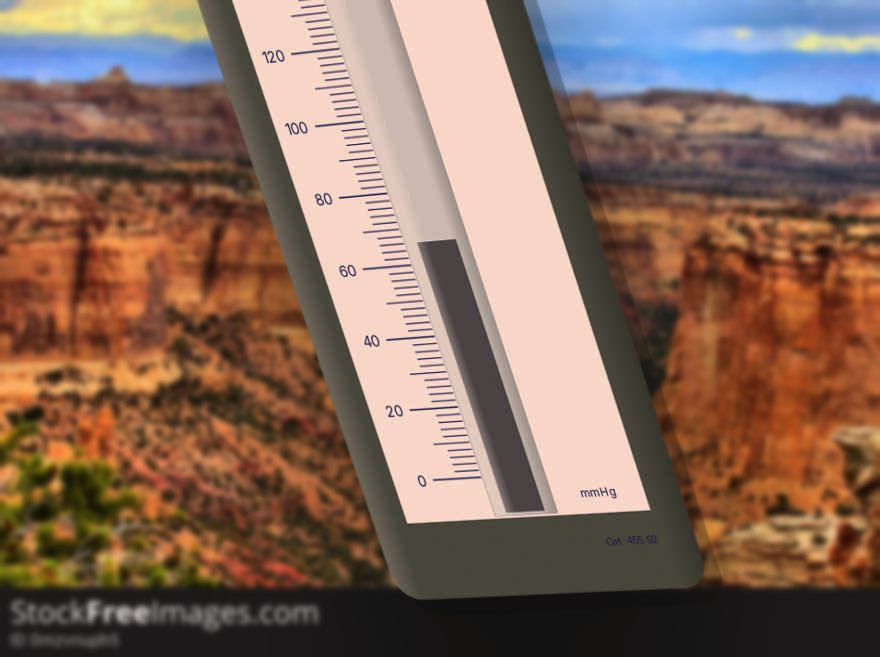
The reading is 66
